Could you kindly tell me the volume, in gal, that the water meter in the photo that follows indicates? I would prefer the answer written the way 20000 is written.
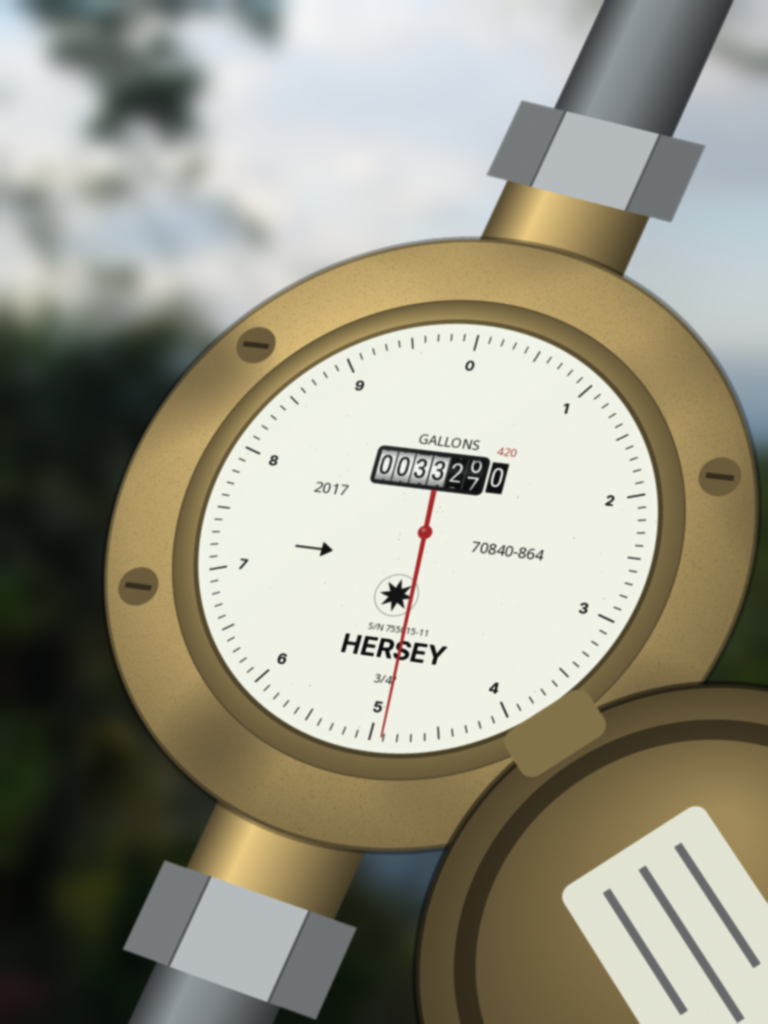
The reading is 33264.9
